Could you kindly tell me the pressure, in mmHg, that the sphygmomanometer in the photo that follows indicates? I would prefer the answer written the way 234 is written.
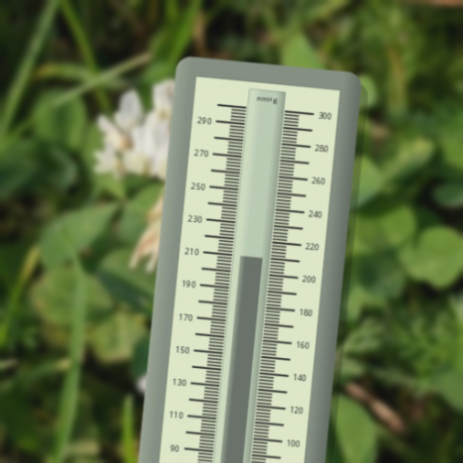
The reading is 210
